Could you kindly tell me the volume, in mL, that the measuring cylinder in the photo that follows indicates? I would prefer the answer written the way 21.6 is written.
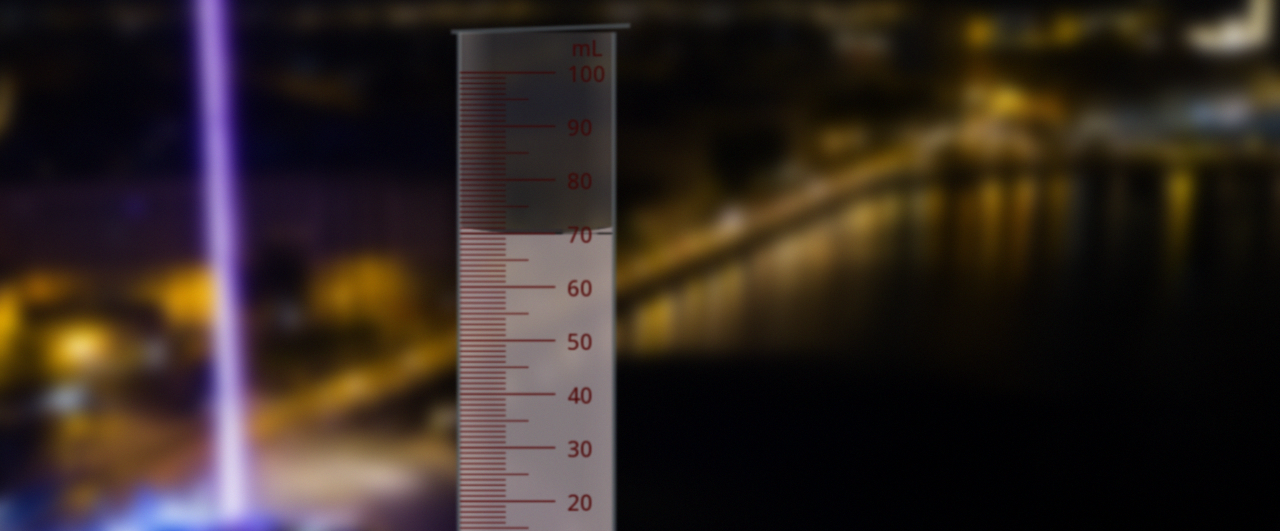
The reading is 70
